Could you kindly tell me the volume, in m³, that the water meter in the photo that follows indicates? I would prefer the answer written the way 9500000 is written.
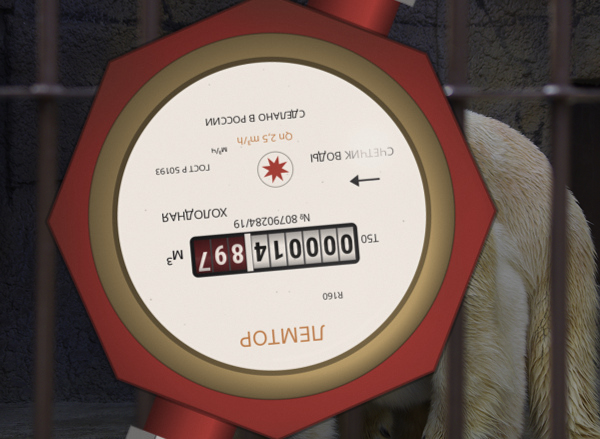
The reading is 14.897
